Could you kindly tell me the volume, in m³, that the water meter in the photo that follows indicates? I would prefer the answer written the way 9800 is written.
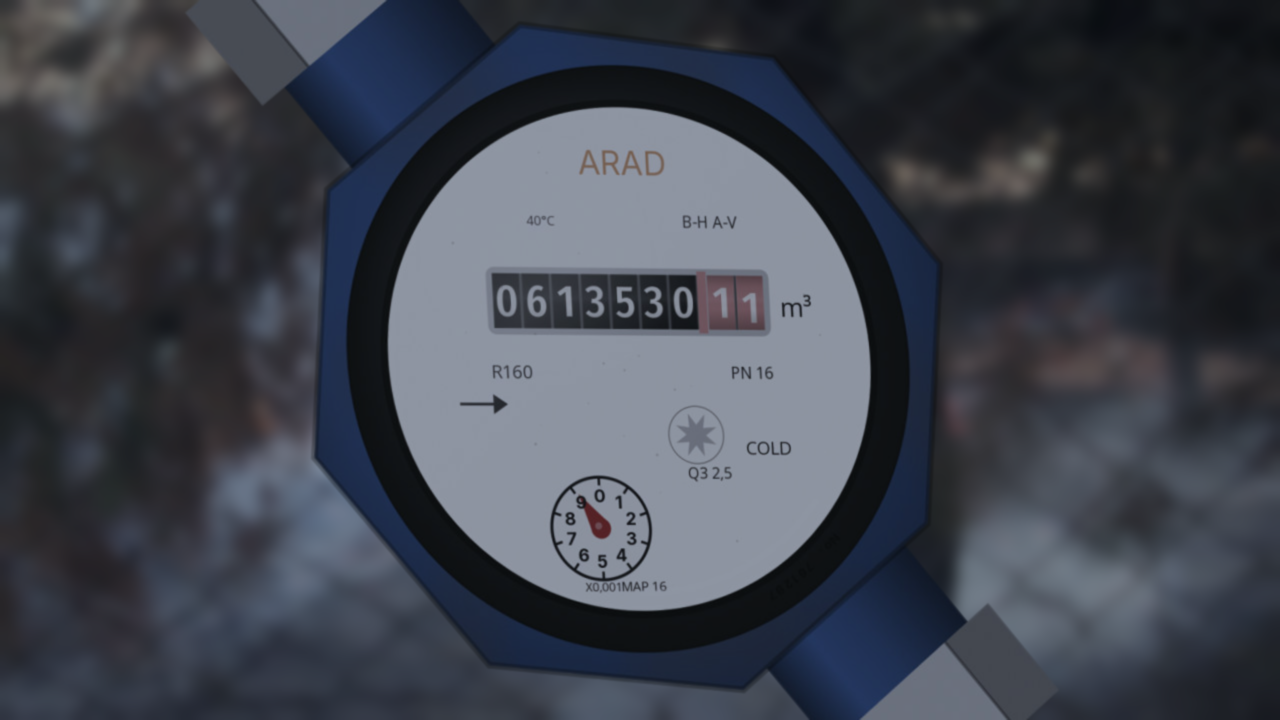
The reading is 613530.109
